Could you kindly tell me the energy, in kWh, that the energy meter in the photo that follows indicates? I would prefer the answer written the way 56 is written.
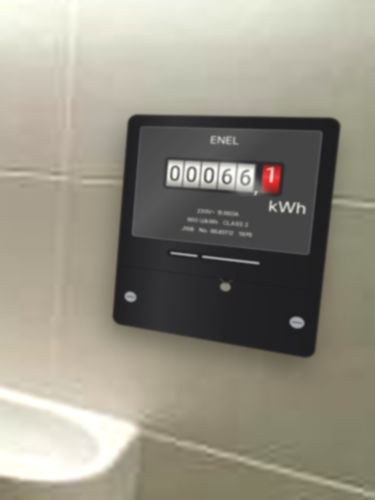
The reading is 66.1
